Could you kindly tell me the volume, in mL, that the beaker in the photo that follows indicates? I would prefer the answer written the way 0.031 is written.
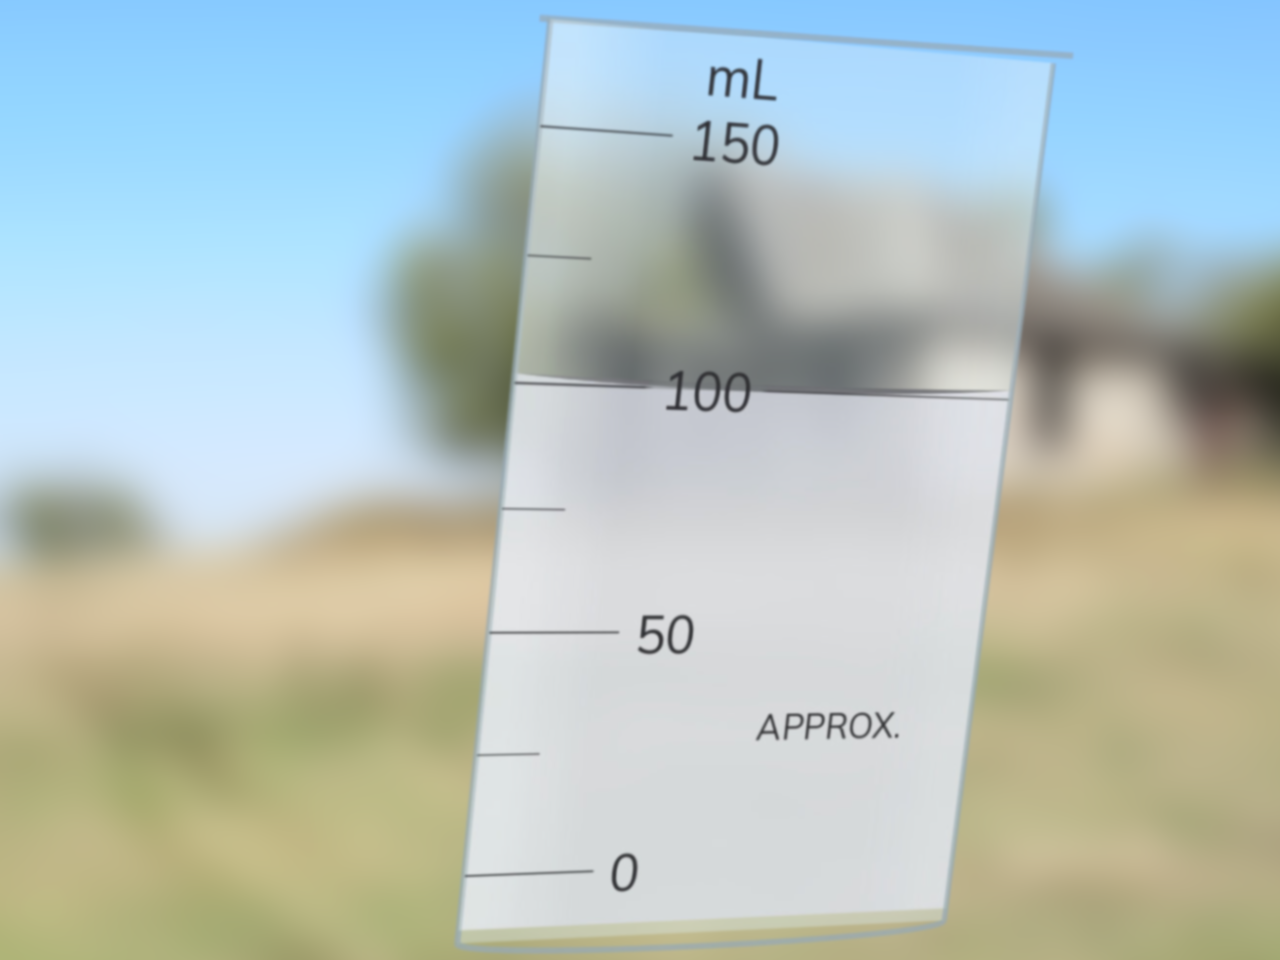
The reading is 100
